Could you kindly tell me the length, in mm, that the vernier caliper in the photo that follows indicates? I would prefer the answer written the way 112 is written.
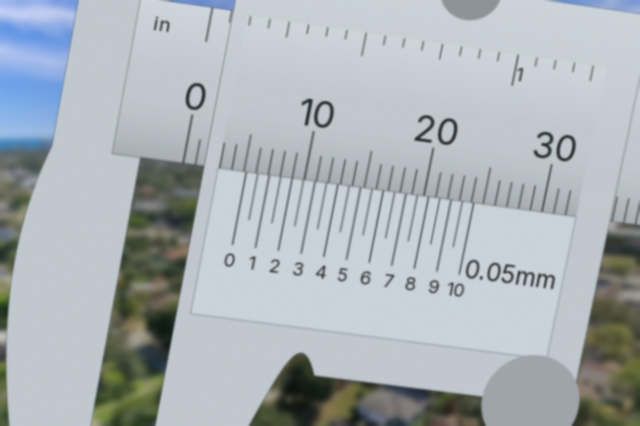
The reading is 5.2
